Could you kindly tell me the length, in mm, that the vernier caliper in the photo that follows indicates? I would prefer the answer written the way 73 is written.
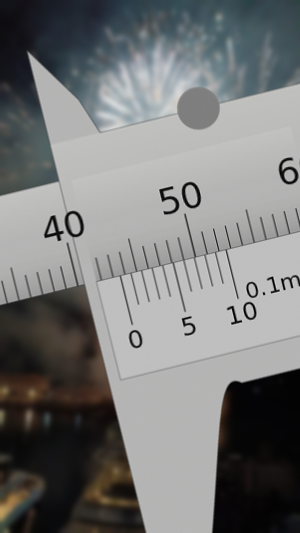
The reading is 43.6
